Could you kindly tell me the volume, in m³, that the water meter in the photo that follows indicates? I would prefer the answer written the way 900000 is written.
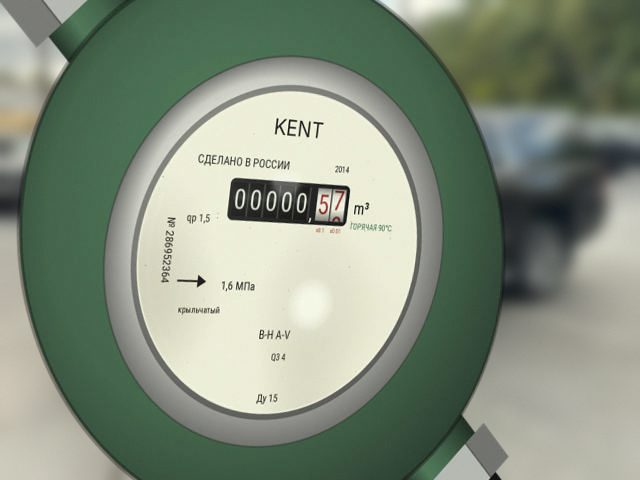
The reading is 0.57
